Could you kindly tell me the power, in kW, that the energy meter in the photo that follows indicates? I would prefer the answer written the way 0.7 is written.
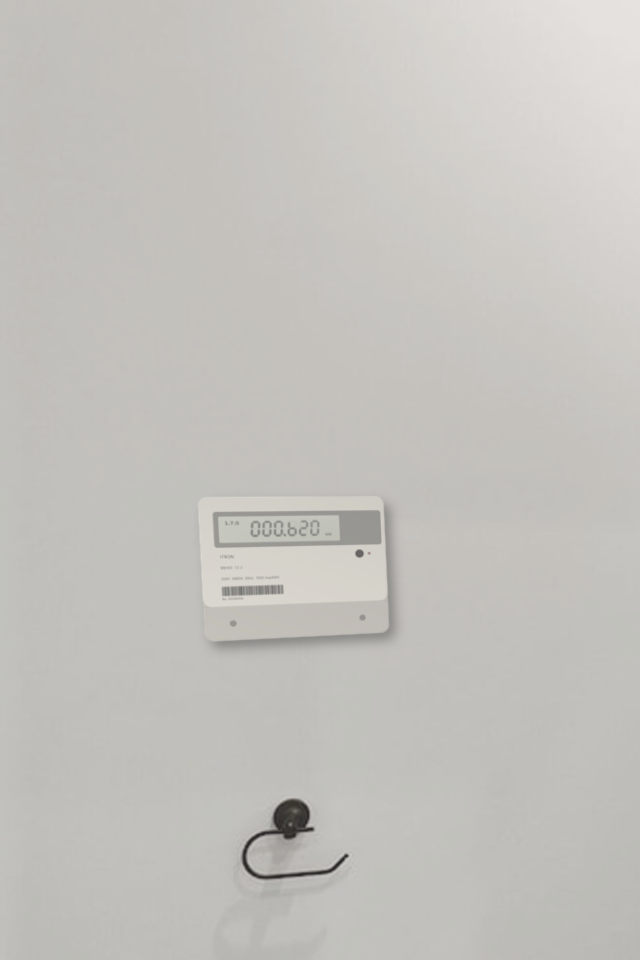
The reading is 0.620
